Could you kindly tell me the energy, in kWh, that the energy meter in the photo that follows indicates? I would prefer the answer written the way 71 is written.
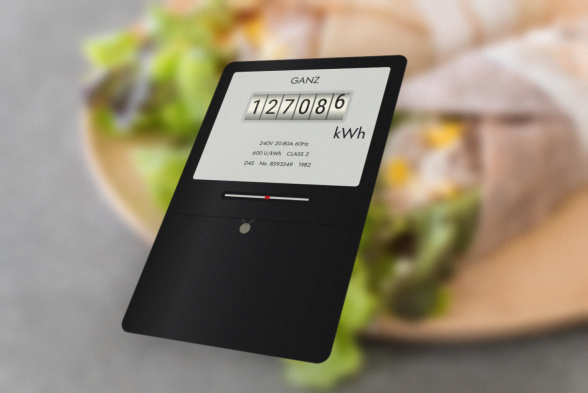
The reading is 127086
